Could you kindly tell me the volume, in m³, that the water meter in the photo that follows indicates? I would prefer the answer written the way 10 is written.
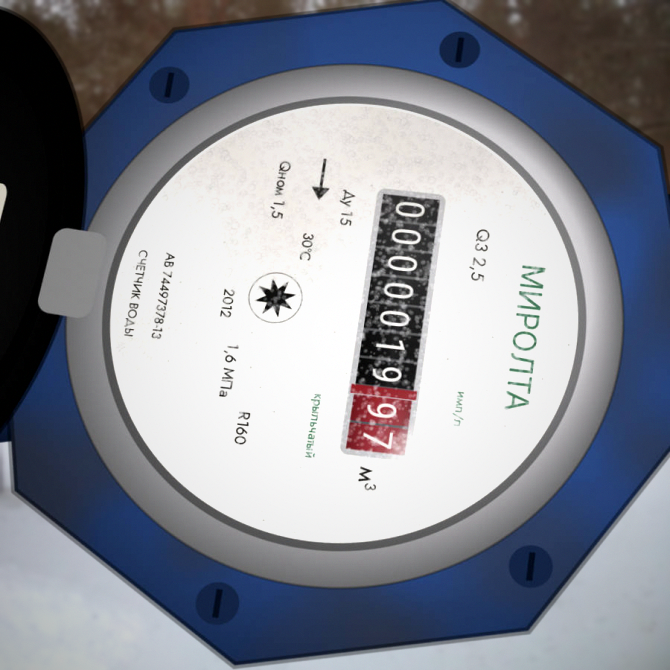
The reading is 19.97
